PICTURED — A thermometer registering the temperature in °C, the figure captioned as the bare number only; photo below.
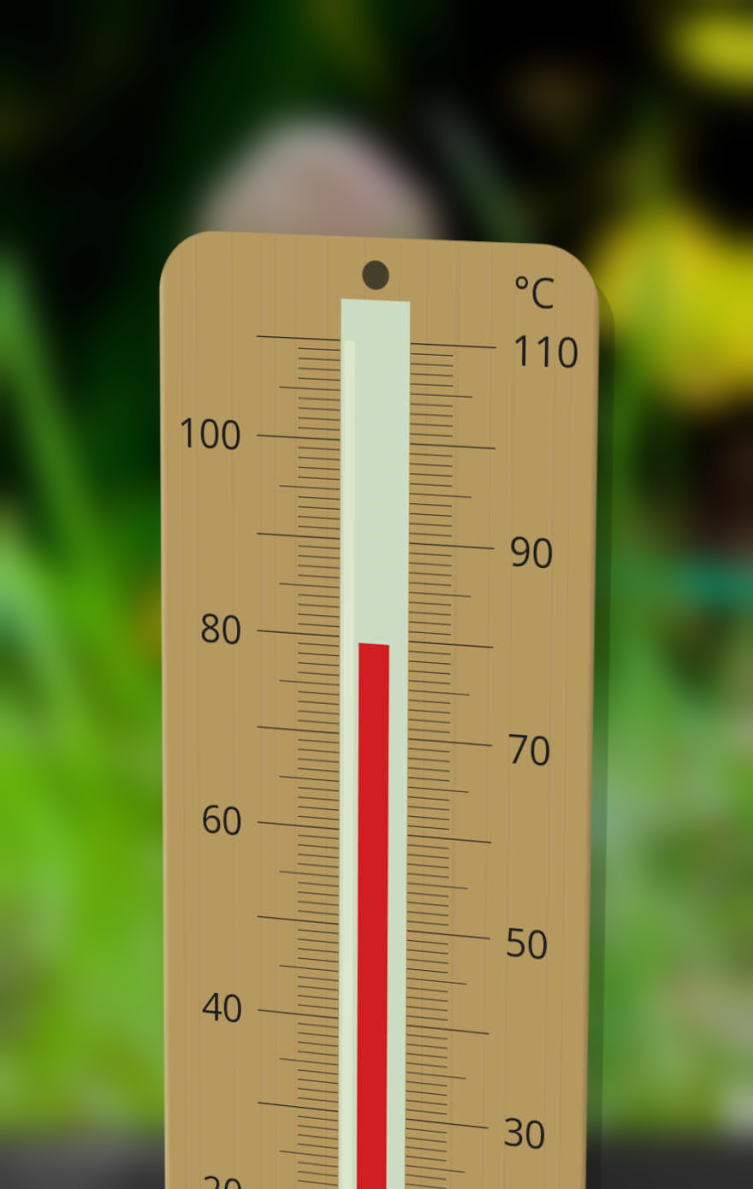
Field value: 79.5
